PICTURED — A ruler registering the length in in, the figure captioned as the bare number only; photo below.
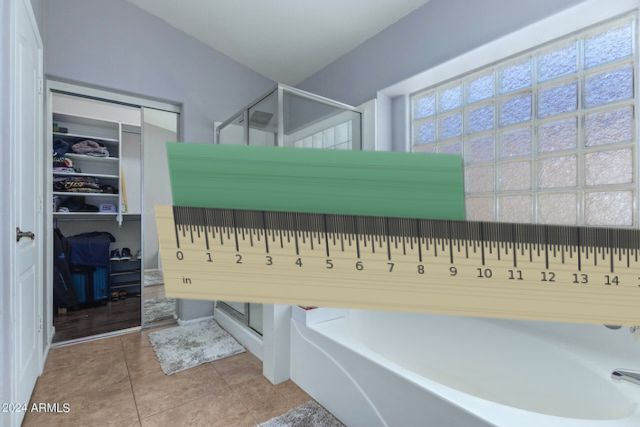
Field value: 9.5
